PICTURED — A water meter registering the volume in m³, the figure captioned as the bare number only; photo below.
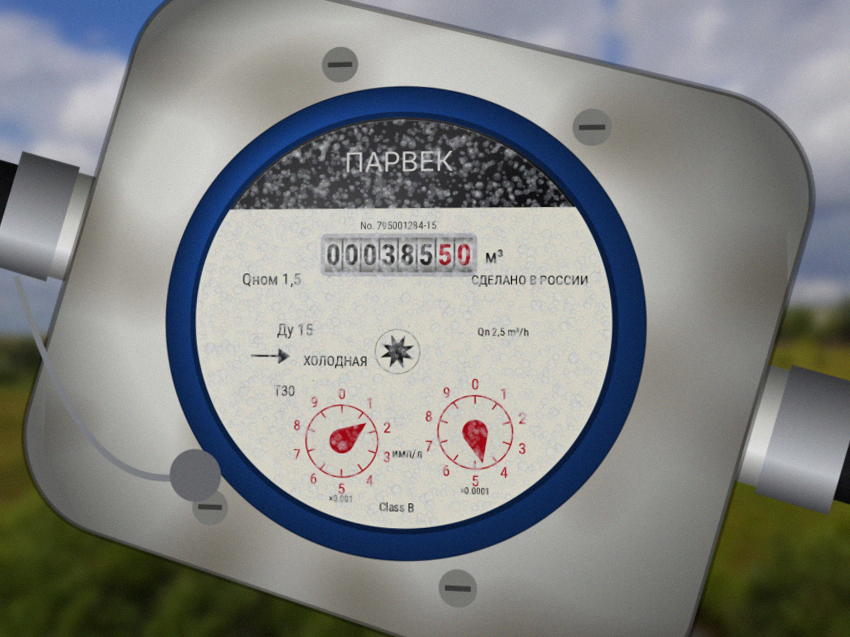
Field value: 385.5014
